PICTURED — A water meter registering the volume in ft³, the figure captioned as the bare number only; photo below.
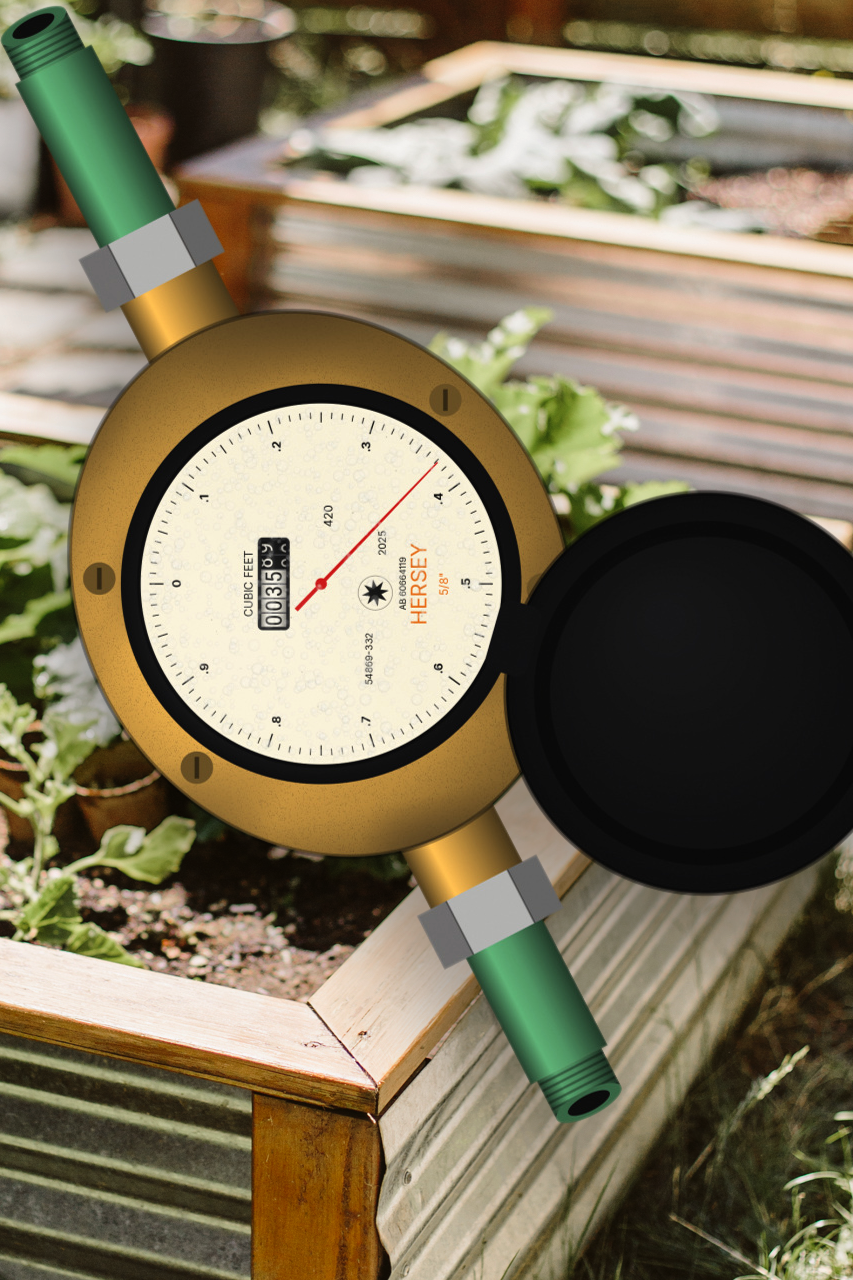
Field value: 3589.37
